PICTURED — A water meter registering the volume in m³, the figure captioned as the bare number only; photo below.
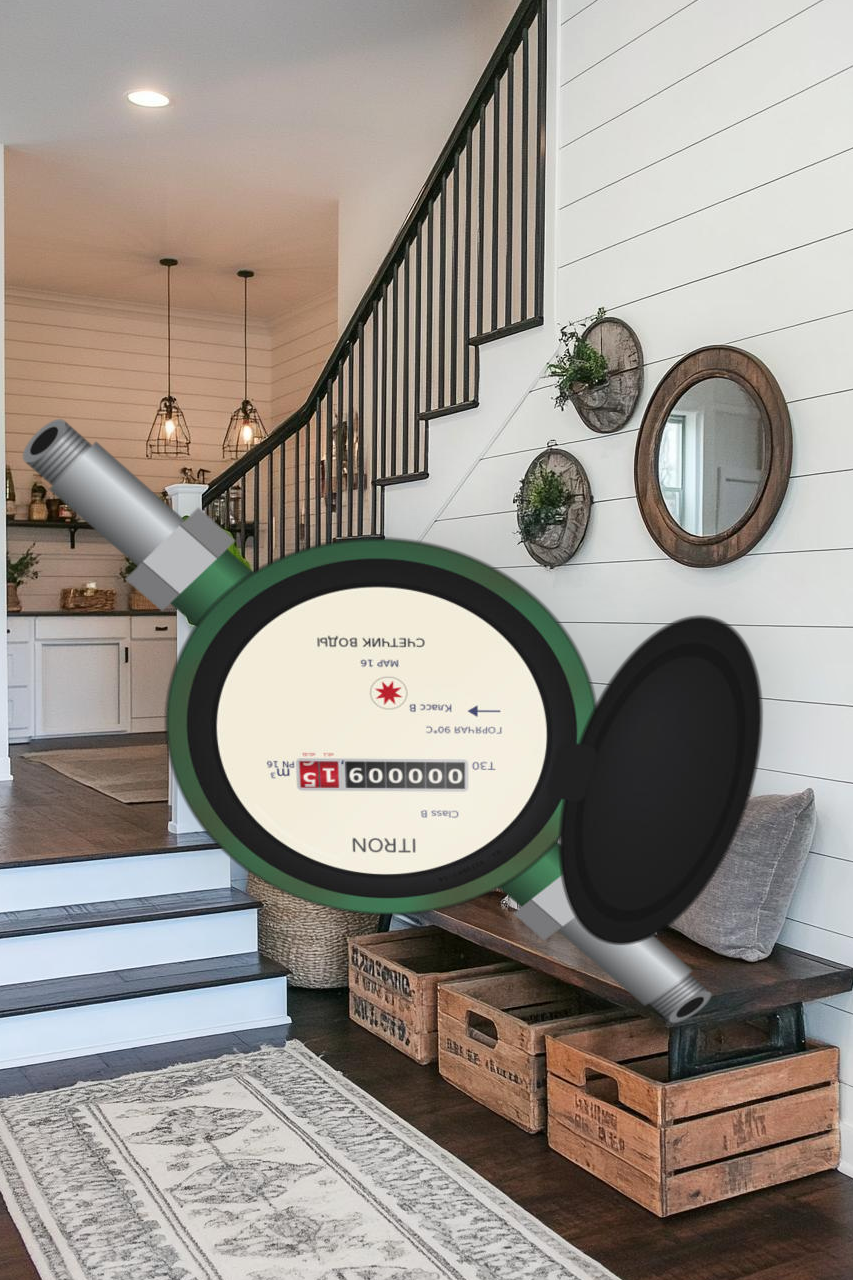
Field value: 9.15
